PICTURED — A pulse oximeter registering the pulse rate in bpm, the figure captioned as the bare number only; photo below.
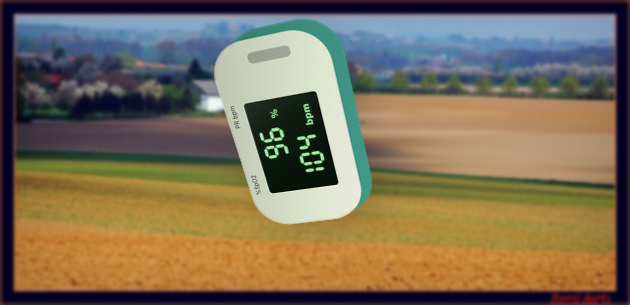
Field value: 104
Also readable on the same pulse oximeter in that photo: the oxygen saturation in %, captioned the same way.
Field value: 96
